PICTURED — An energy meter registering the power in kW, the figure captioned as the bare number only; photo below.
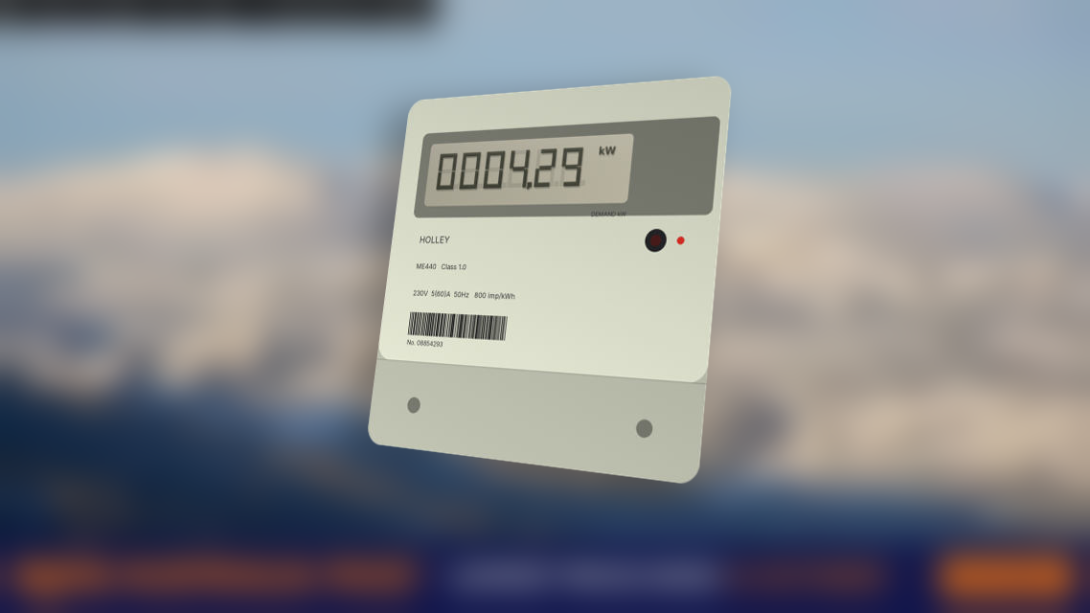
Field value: 4.29
